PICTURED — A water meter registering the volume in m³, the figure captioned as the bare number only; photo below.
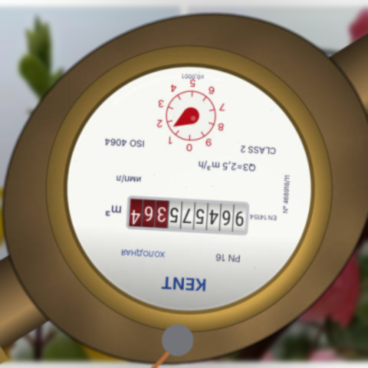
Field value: 964575.3641
